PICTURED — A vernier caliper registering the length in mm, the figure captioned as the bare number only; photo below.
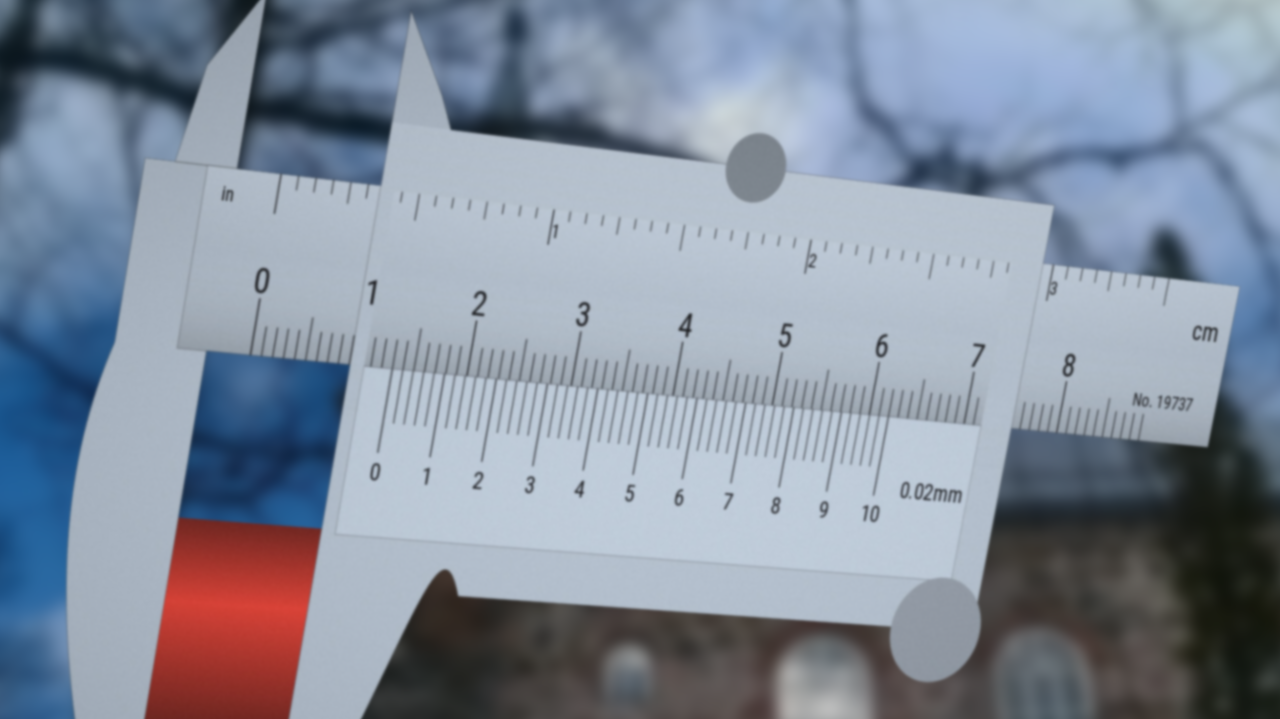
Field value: 13.0
